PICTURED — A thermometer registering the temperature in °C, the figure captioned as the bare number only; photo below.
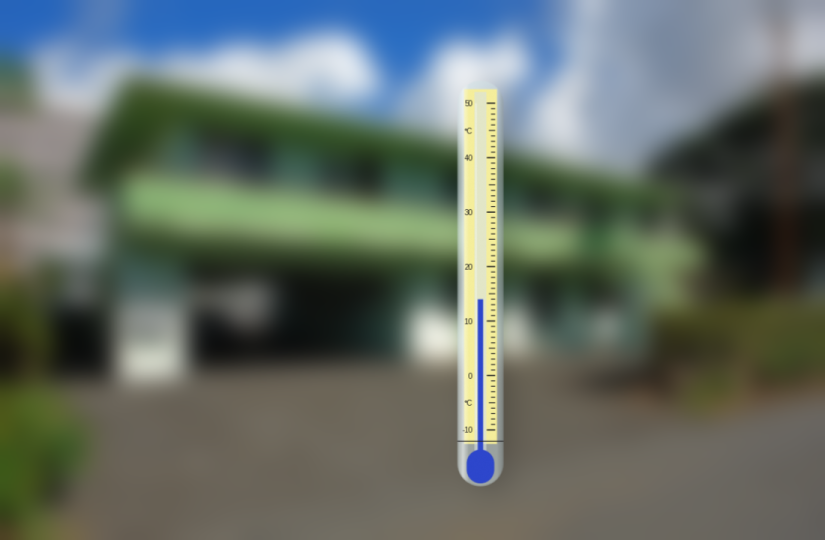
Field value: 14
